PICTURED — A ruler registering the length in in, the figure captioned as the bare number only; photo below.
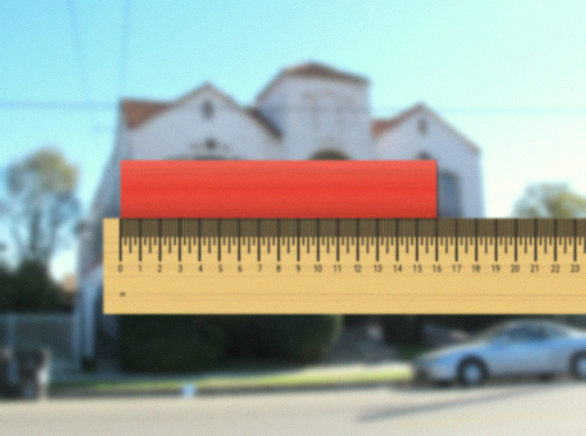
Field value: 16
